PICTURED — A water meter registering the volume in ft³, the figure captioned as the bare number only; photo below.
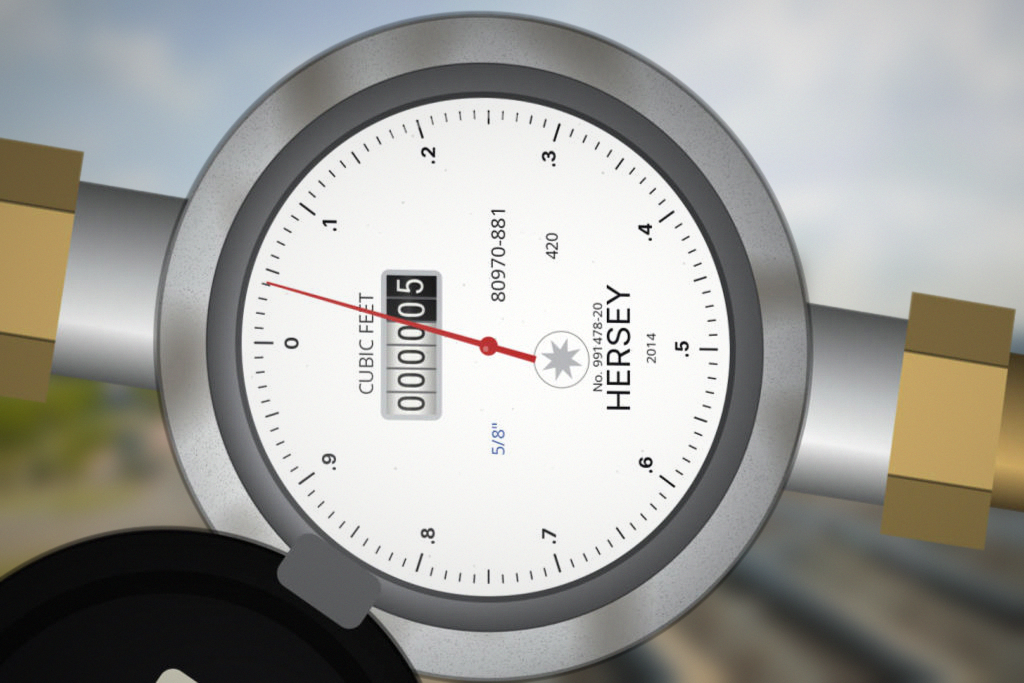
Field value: 5.04
